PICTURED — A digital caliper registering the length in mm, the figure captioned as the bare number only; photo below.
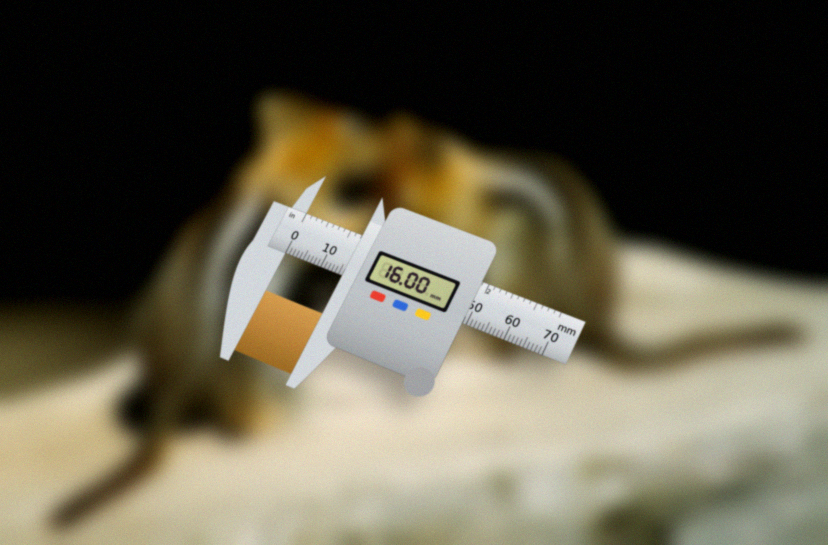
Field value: 16.00
